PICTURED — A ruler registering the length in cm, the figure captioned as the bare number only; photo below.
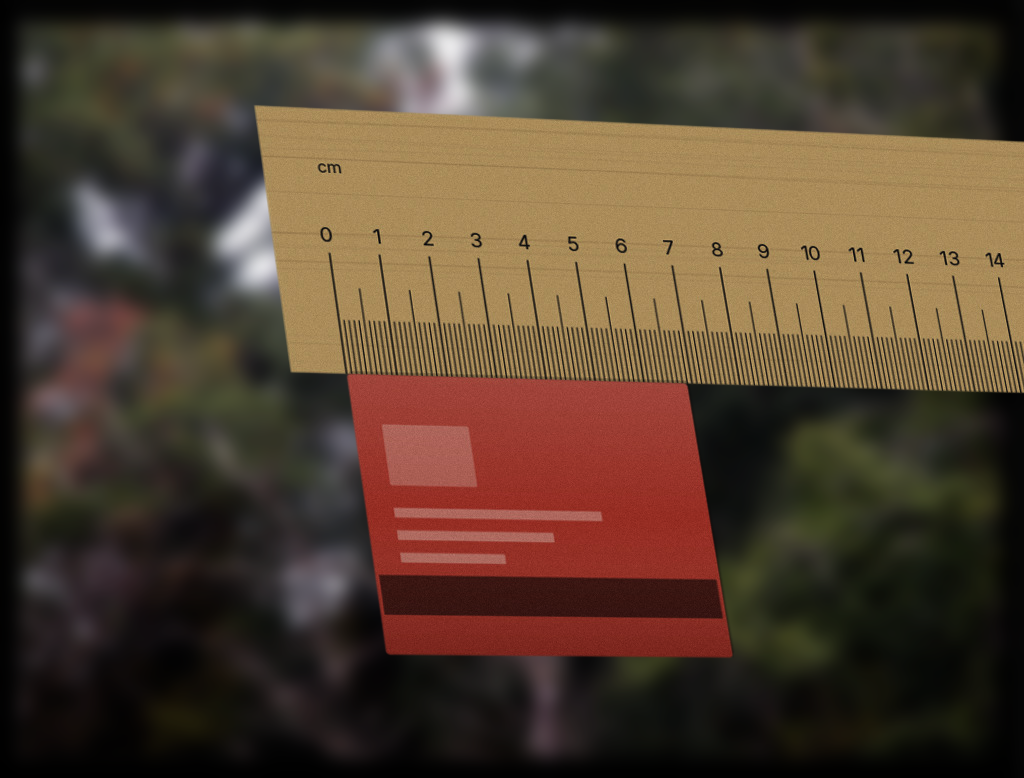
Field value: 6.9
